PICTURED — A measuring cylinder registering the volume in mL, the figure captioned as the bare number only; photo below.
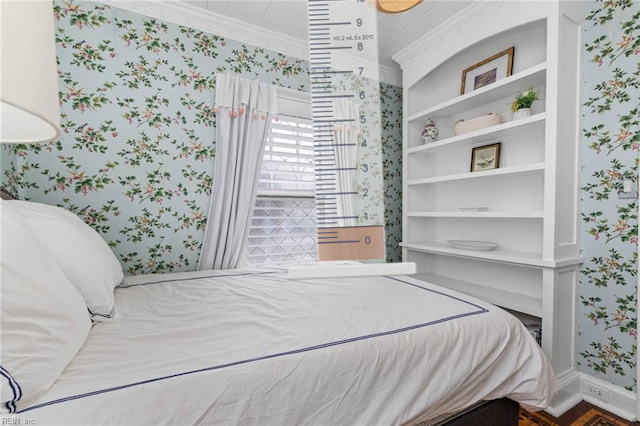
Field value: 0.6
